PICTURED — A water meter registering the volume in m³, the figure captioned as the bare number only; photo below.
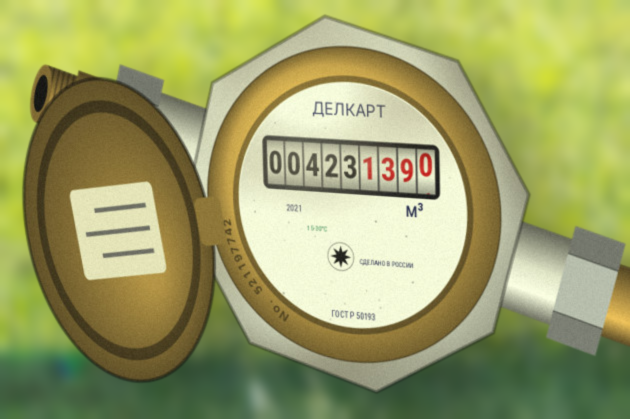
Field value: 423.1390
